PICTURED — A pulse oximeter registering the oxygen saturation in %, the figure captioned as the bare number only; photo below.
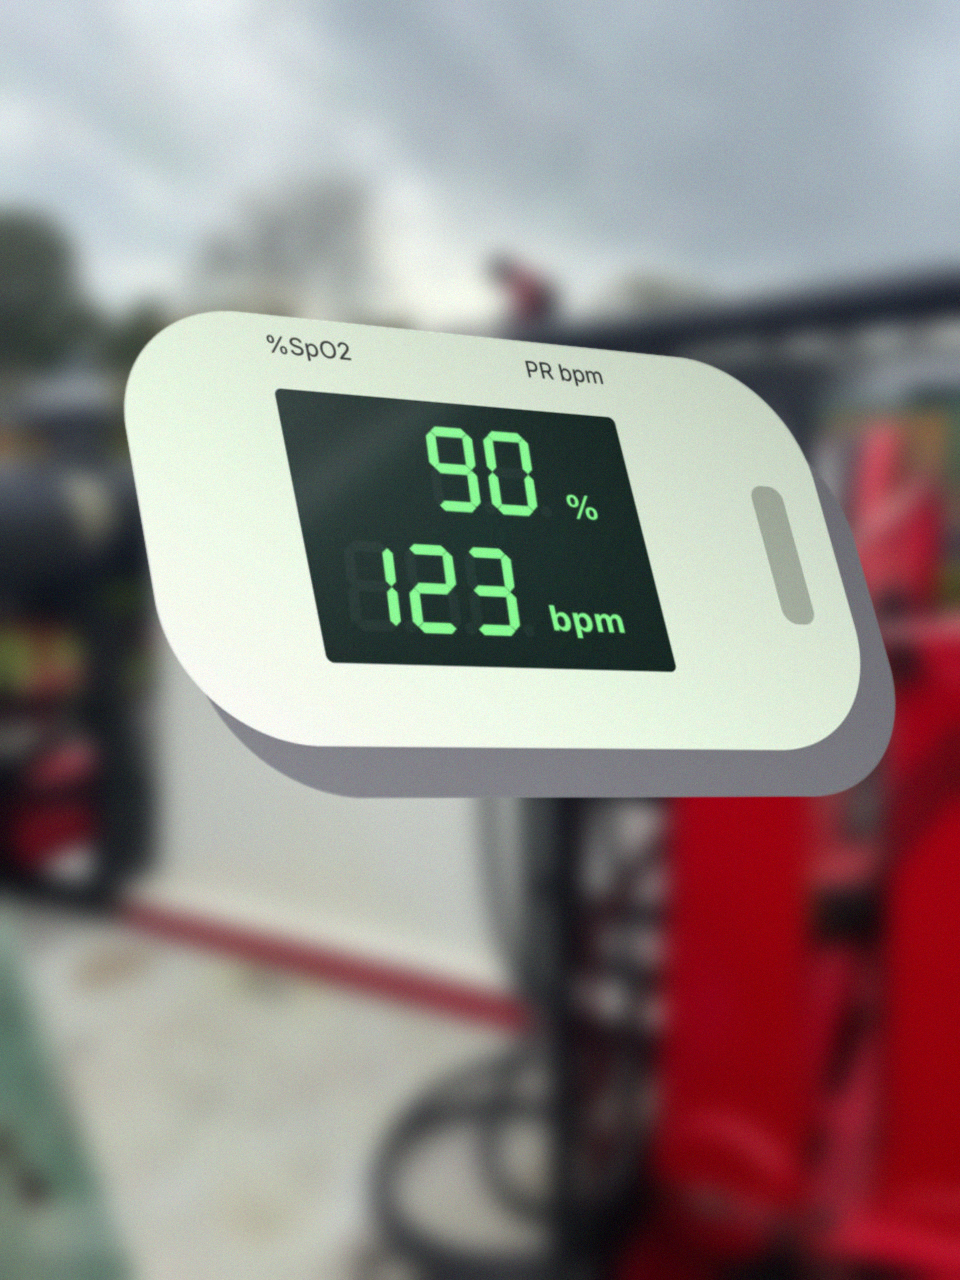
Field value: 90
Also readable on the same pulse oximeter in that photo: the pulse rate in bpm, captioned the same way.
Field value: 123
